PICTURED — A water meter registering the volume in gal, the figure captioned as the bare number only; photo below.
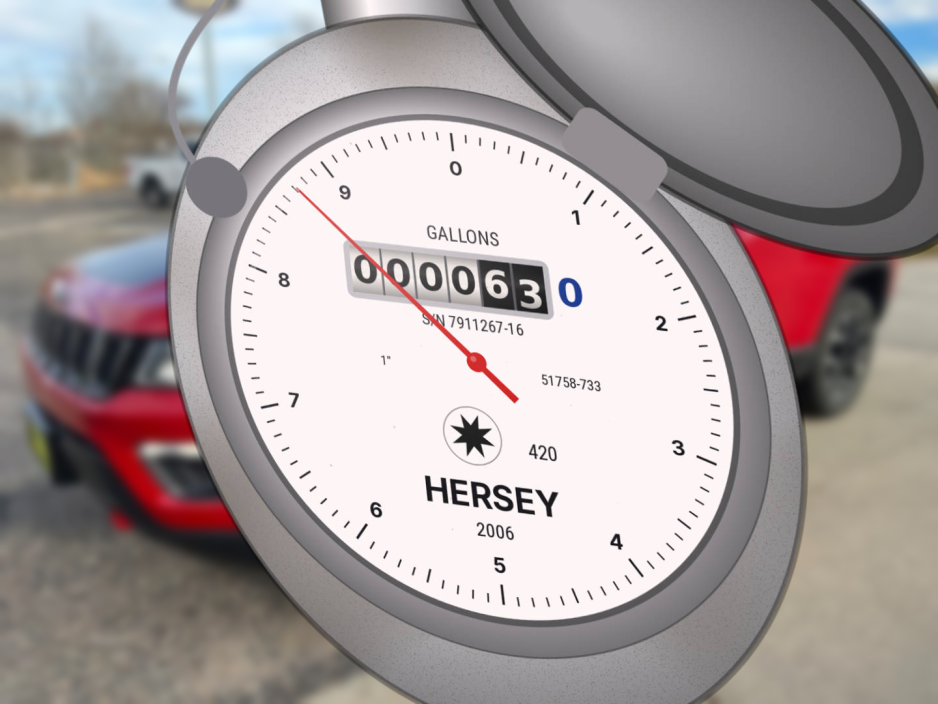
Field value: 628.7
